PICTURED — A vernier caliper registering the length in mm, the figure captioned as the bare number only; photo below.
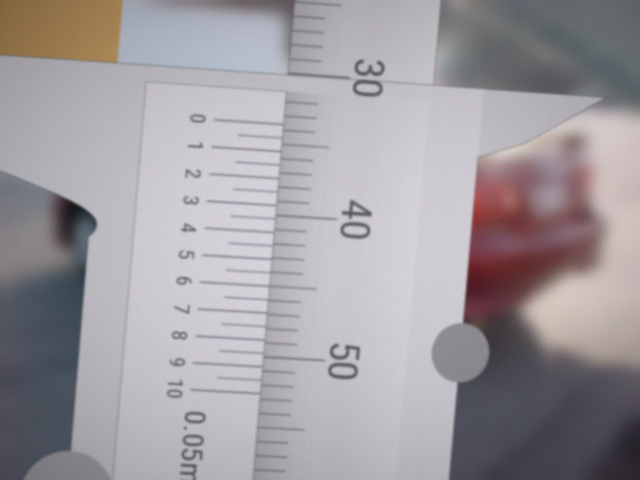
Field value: 33.6
